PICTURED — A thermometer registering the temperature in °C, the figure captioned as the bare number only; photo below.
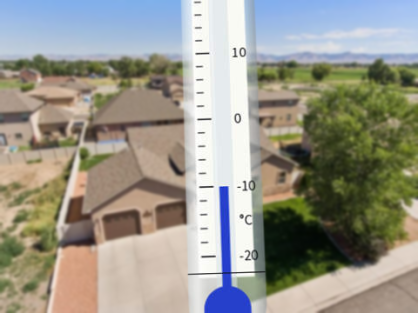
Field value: -10
